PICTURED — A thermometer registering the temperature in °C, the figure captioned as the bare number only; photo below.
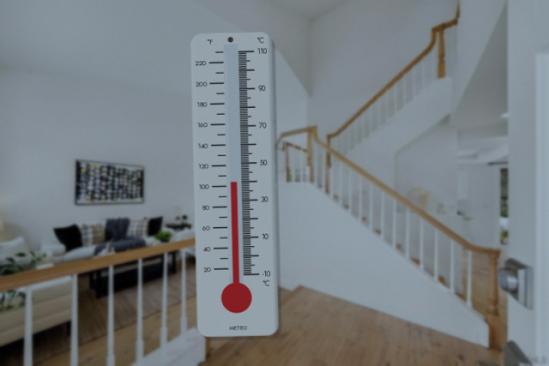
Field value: 40
